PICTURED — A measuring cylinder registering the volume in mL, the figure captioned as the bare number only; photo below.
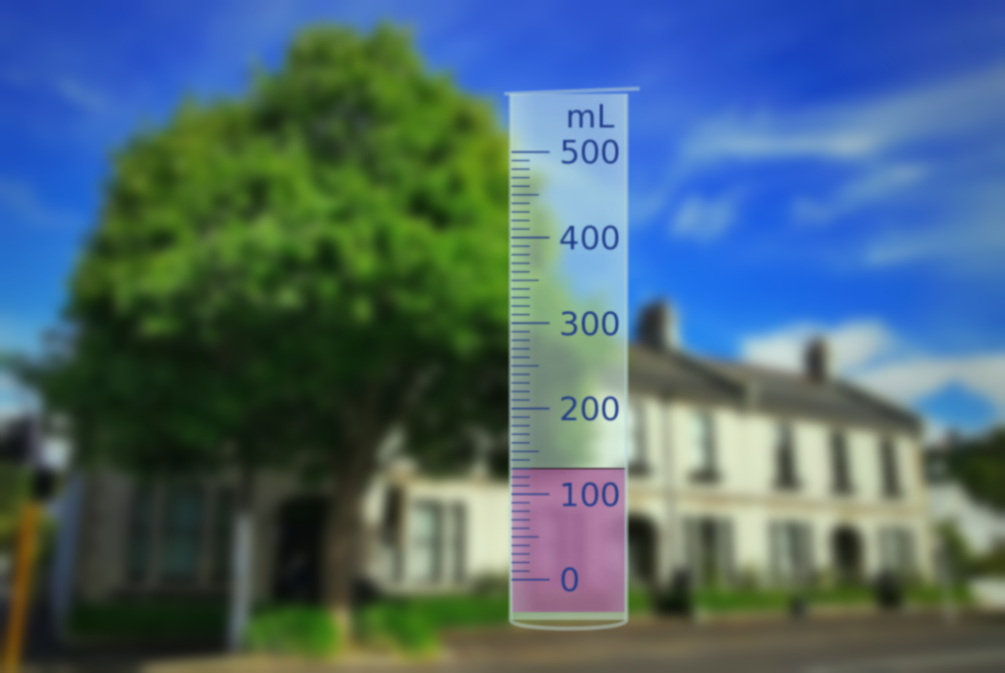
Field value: 130
